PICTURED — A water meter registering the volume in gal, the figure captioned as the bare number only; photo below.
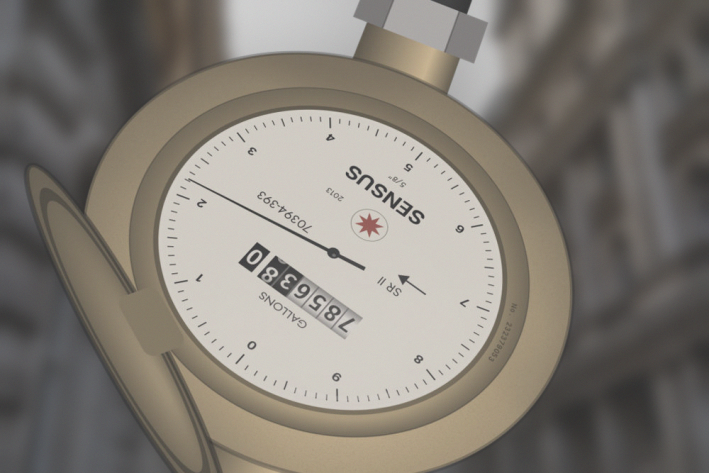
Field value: 7856382.2
